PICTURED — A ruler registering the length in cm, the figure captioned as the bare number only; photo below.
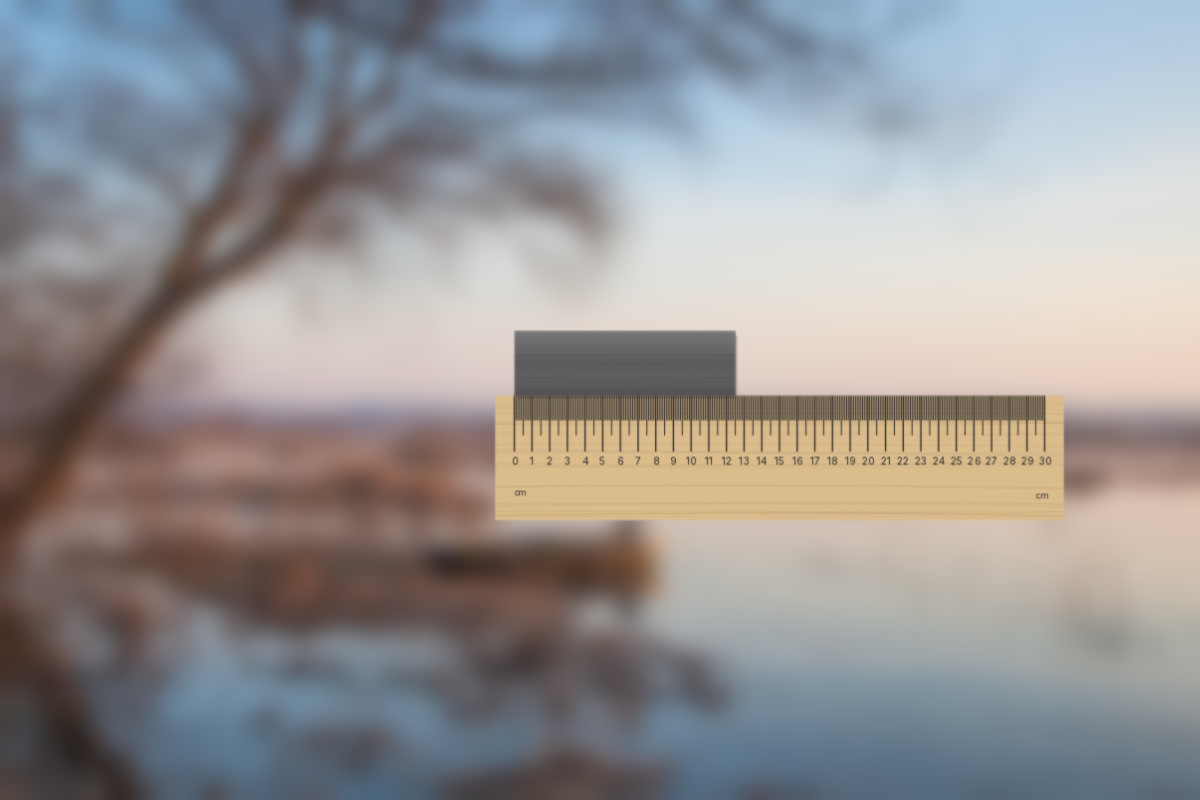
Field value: 12.5
